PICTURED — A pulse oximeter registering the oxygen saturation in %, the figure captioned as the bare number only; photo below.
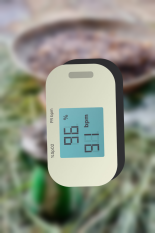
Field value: 96
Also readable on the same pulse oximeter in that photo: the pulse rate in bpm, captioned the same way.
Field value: 91
